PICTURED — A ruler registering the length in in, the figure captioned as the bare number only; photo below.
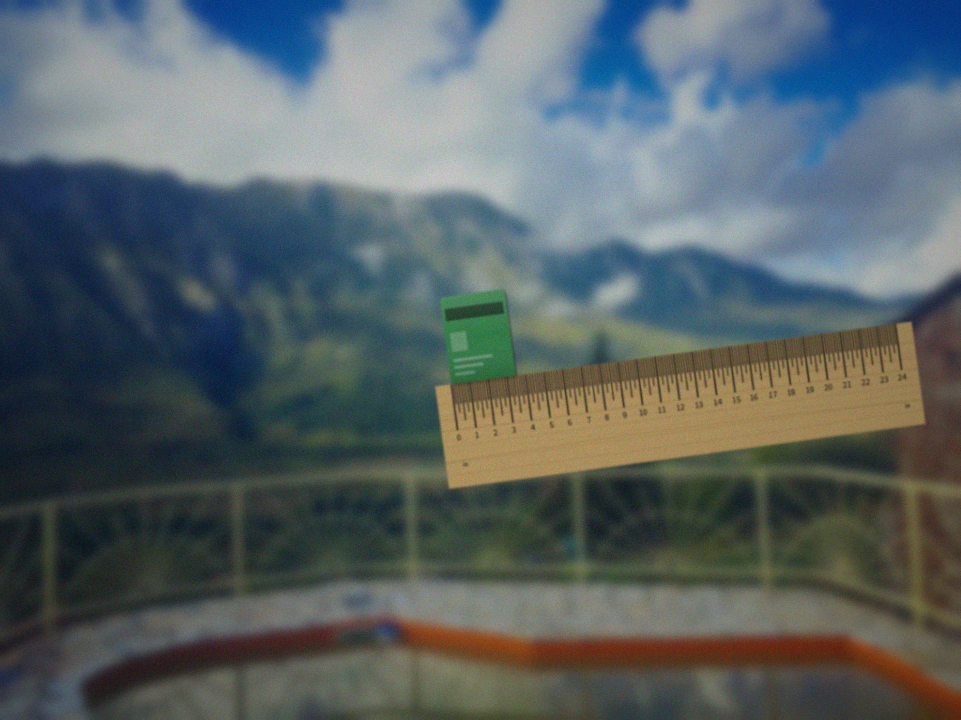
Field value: 3.5
